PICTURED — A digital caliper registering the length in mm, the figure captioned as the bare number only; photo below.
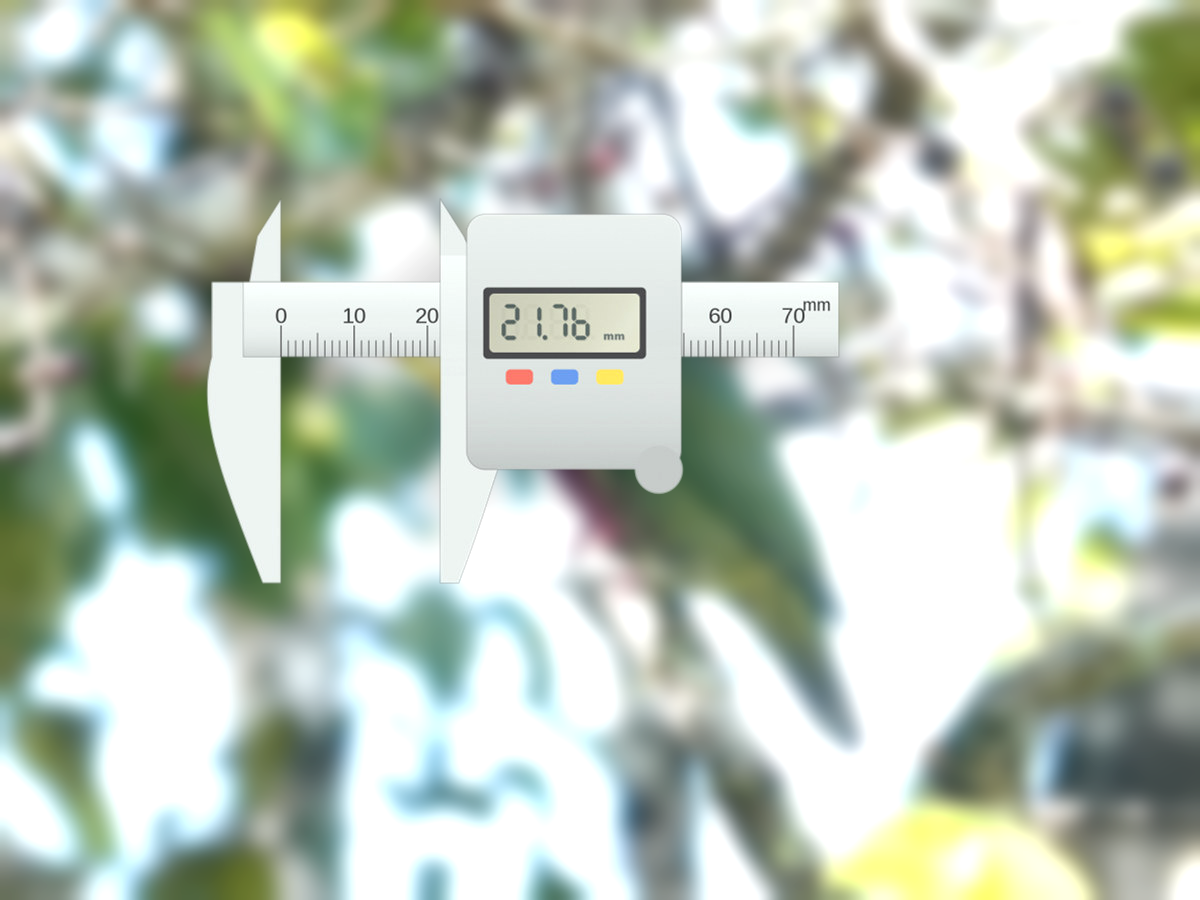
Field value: 21.76
